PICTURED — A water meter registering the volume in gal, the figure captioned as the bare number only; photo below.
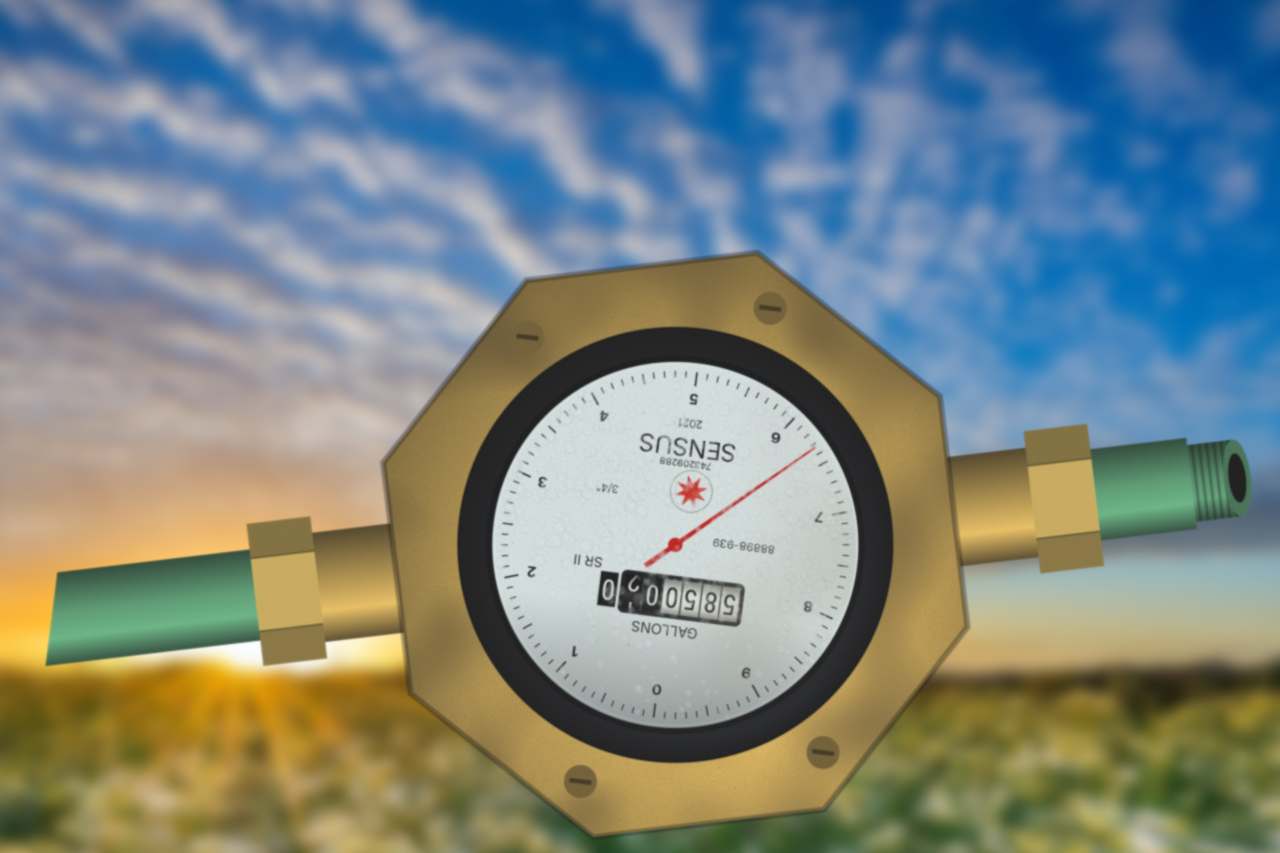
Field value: 5850016.3
